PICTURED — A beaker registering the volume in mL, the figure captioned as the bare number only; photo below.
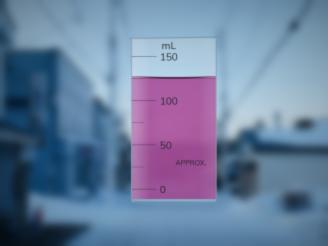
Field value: 125
